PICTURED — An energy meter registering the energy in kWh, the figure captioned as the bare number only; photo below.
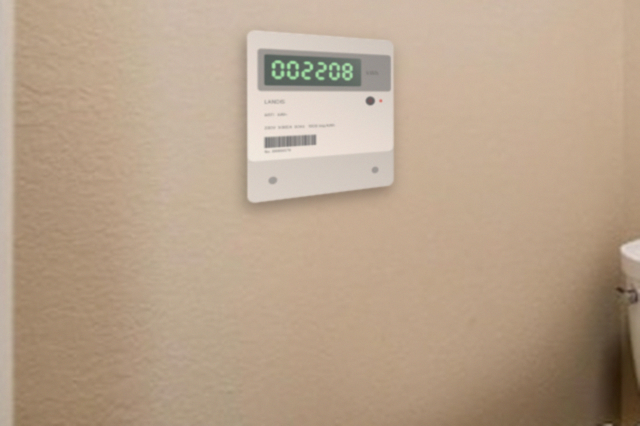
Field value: 2208
